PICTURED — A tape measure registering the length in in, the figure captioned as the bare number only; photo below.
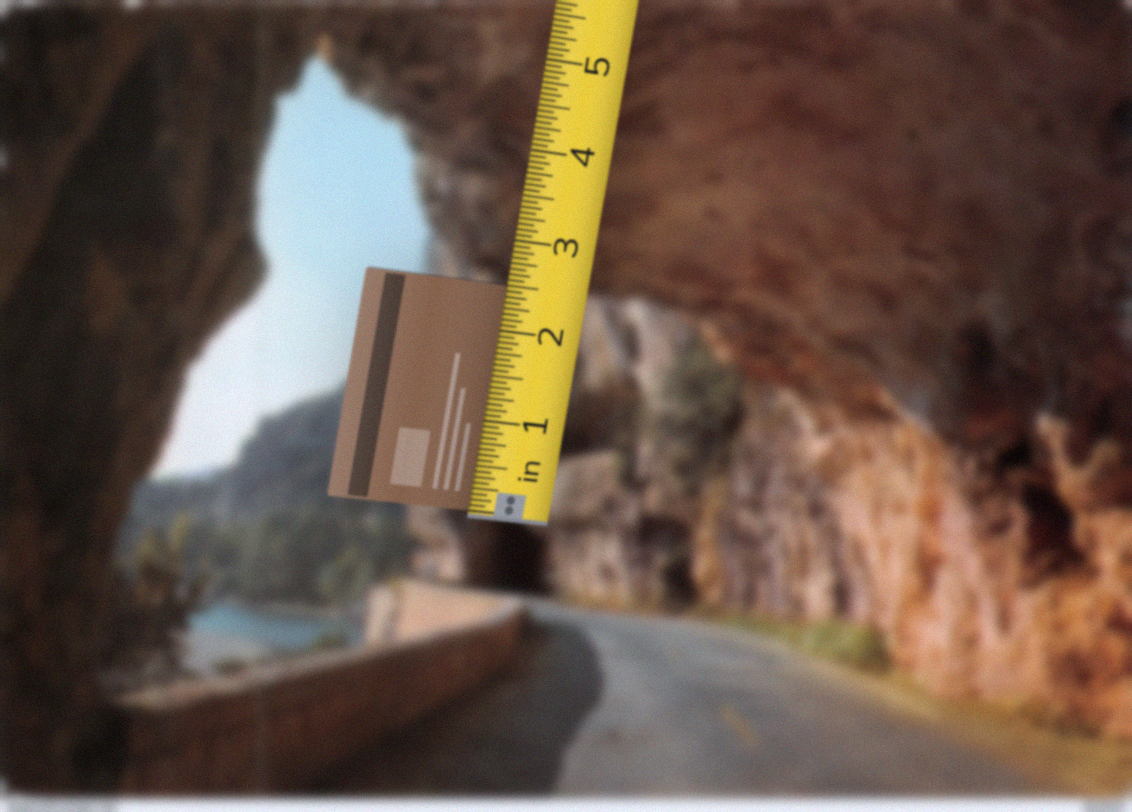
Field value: 2.5
